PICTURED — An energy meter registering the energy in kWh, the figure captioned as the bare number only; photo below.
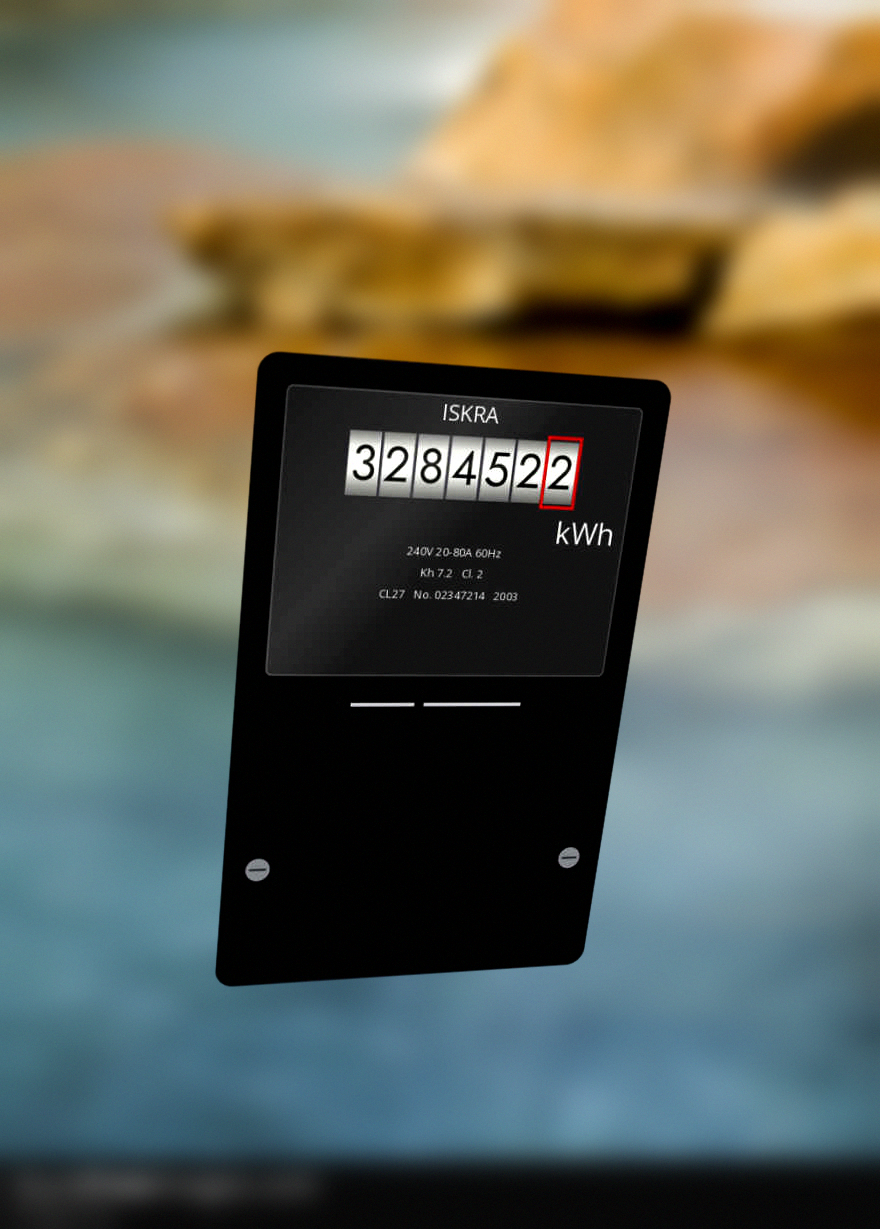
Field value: 328452.2
